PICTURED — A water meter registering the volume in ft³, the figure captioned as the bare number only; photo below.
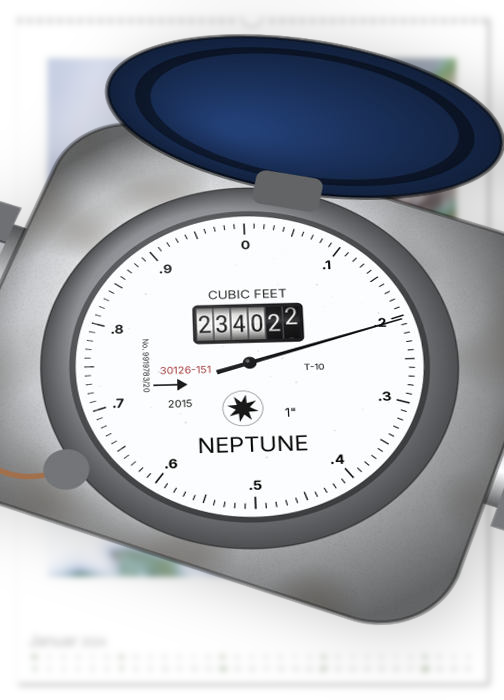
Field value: 234022.20
